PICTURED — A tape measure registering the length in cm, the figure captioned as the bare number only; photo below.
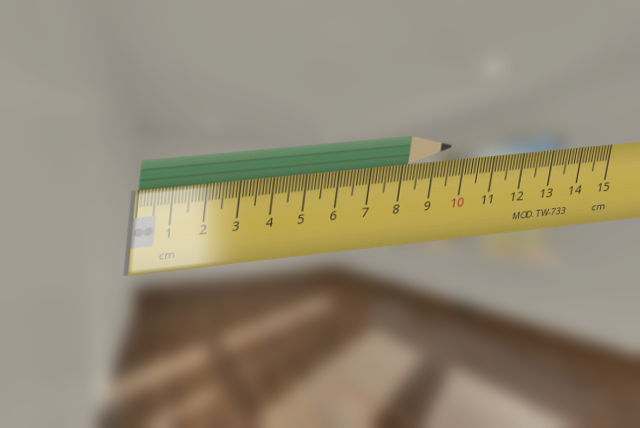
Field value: 9.5
